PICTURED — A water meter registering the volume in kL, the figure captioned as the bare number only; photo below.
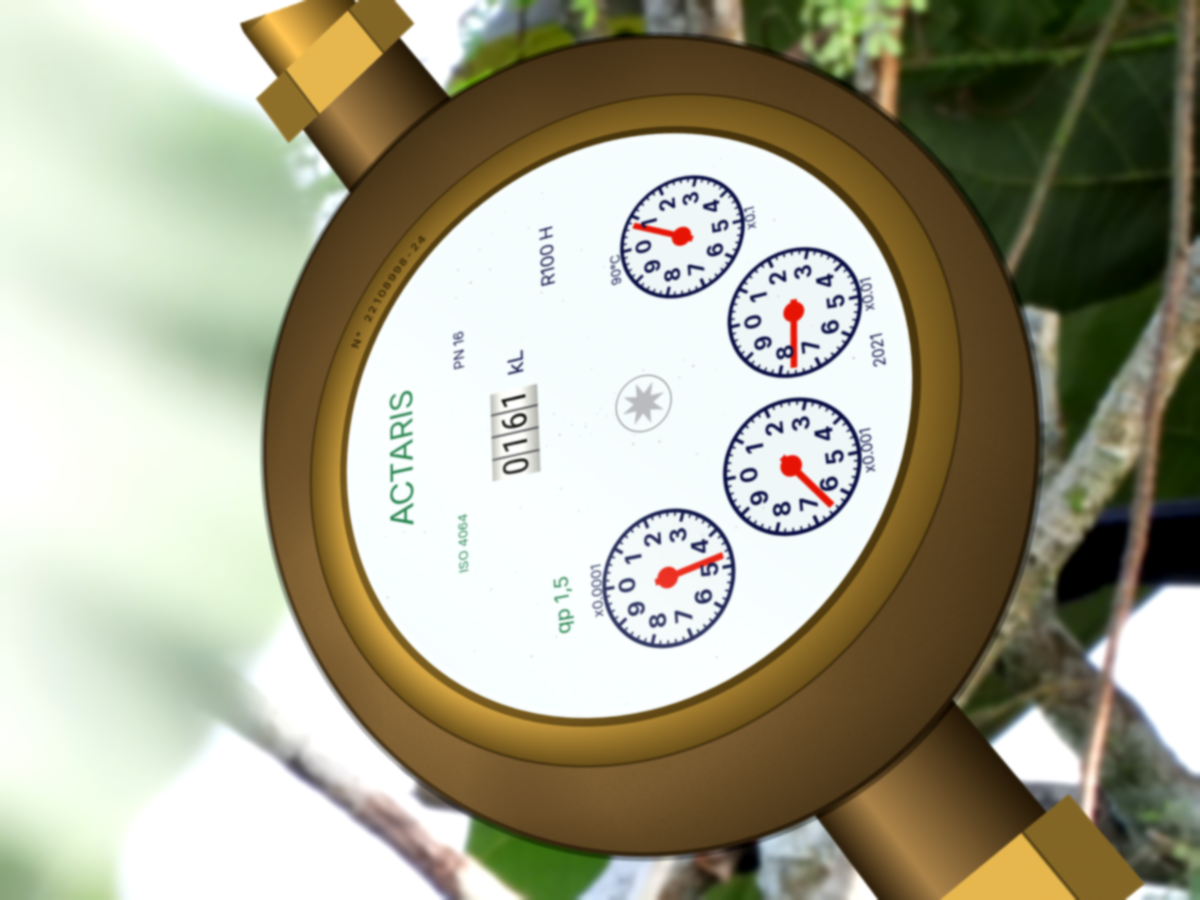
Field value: 161.0764
